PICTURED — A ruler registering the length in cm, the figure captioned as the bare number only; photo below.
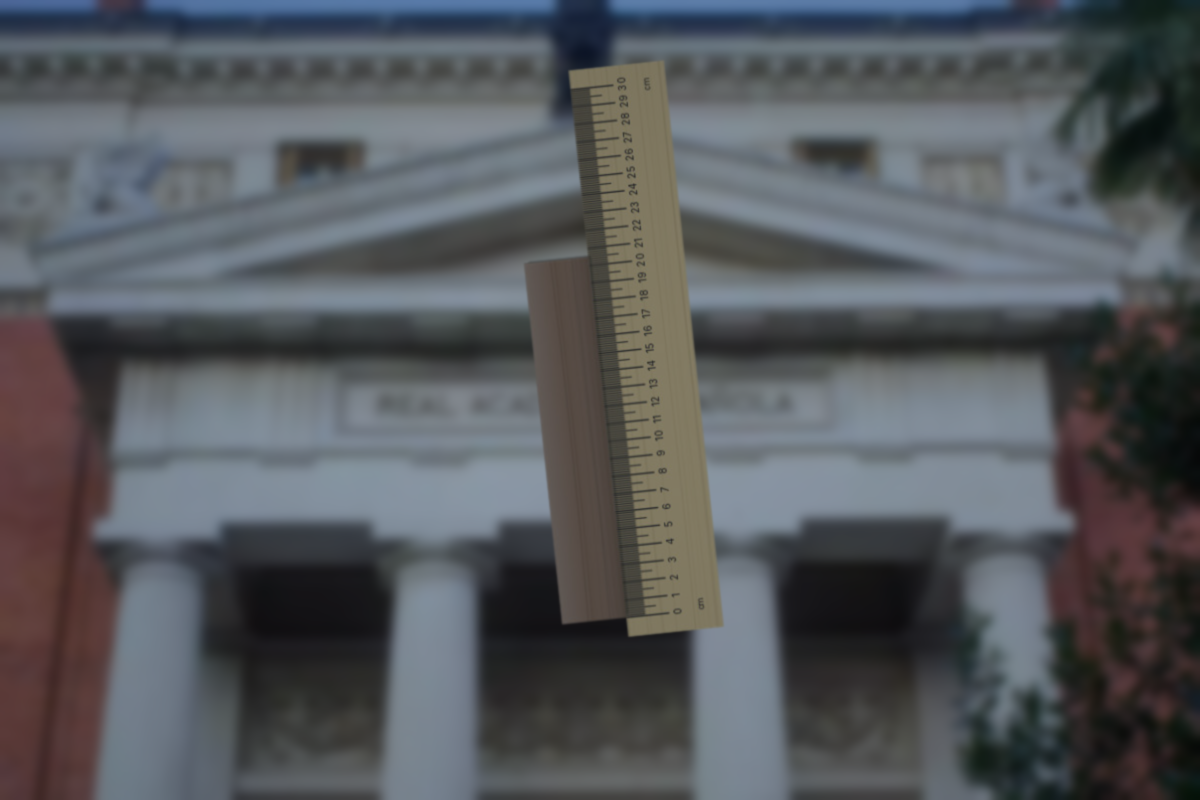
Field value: 20.5
